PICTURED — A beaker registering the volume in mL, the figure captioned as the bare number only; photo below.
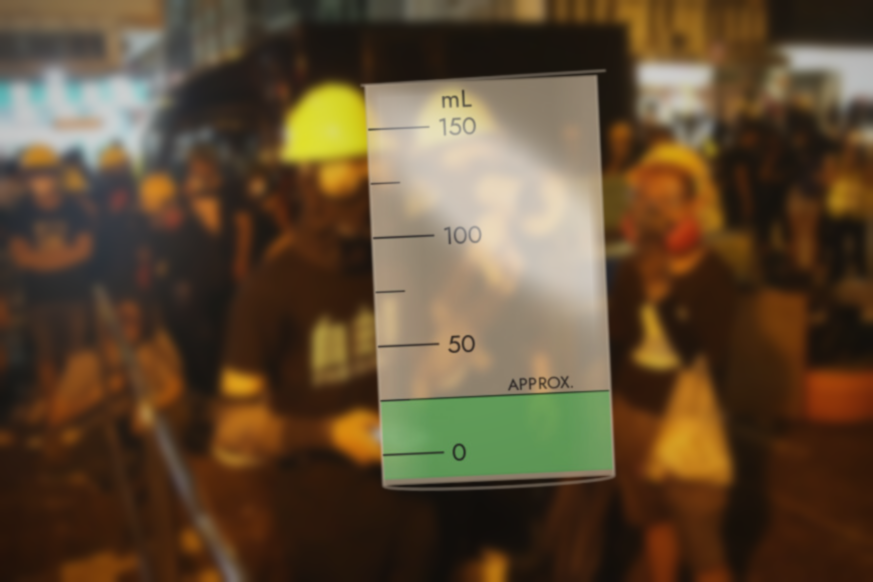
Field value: 25
